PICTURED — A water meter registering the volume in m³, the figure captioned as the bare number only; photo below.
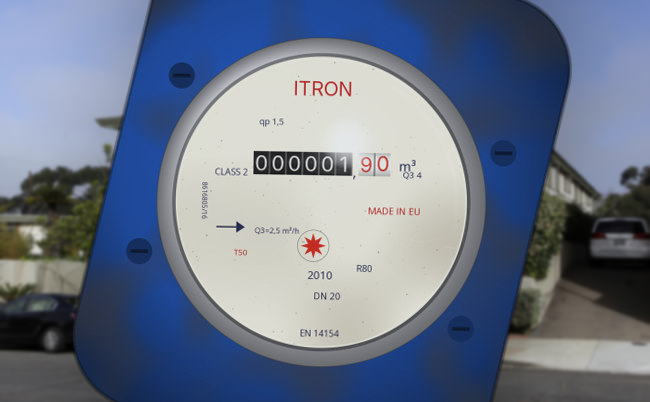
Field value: 1.90
